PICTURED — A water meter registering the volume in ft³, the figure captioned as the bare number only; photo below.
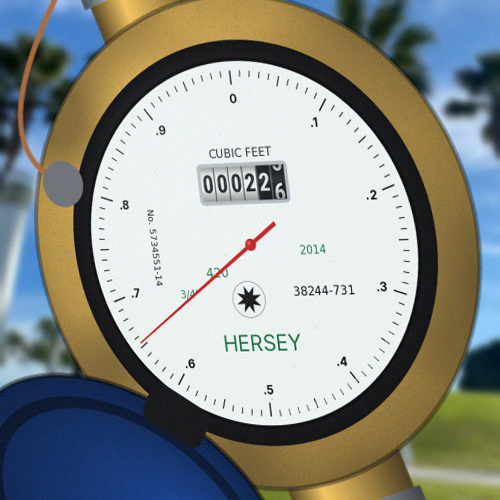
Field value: 225.65
